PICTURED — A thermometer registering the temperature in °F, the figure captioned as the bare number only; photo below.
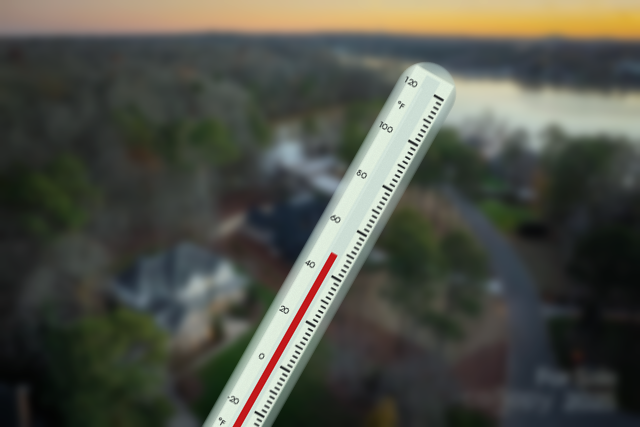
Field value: 48
